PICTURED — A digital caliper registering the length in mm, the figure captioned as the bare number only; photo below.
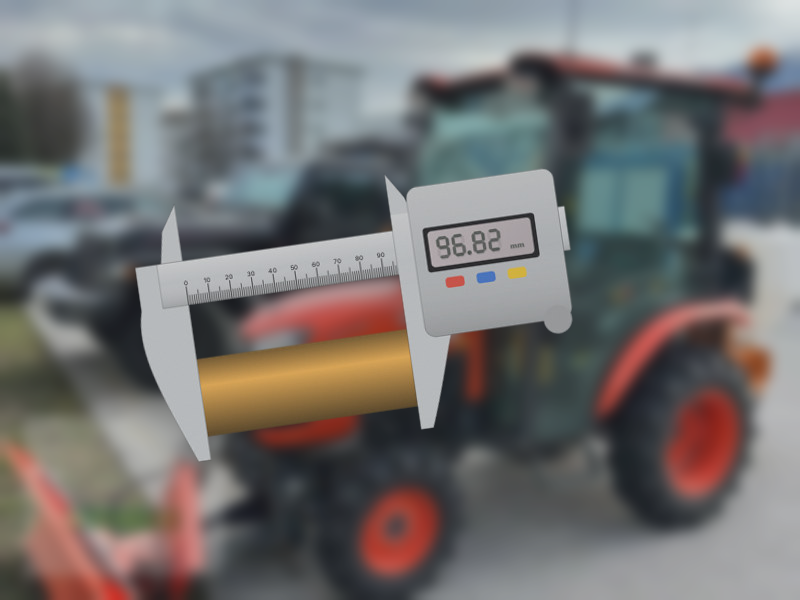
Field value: 96.82
